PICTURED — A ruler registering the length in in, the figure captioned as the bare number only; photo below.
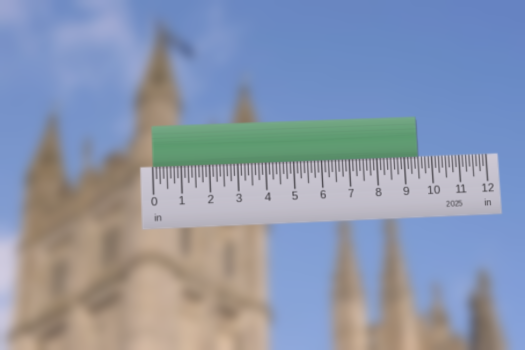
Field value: 9.5
